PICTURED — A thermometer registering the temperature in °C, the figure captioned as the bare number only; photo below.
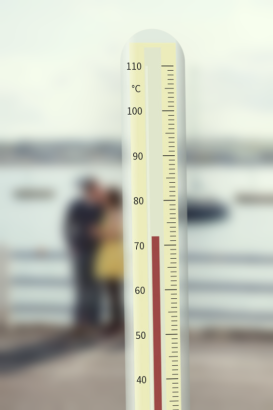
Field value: 72
